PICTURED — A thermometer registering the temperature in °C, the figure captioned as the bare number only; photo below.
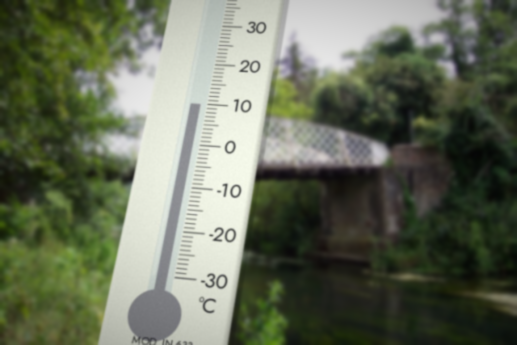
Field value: 10
